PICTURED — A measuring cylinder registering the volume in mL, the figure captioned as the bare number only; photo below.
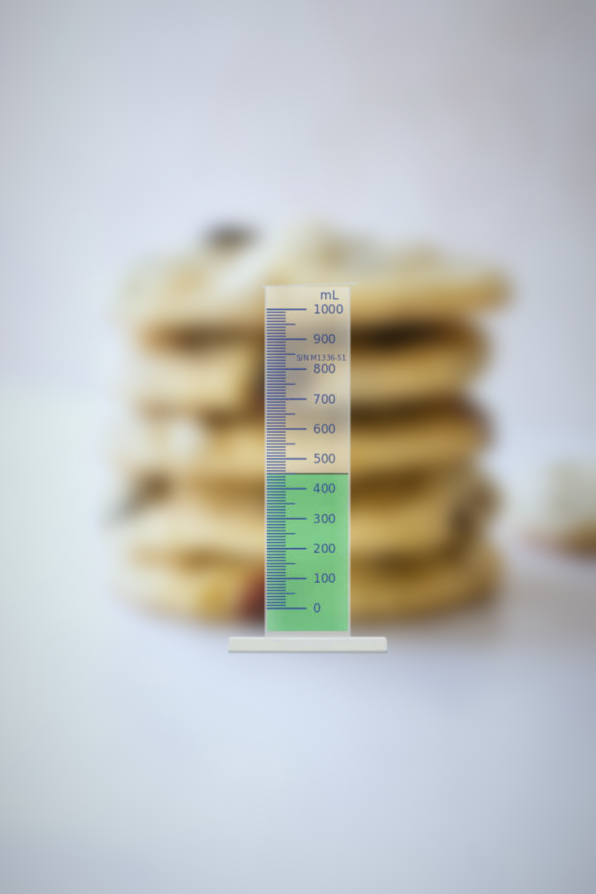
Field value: 450
